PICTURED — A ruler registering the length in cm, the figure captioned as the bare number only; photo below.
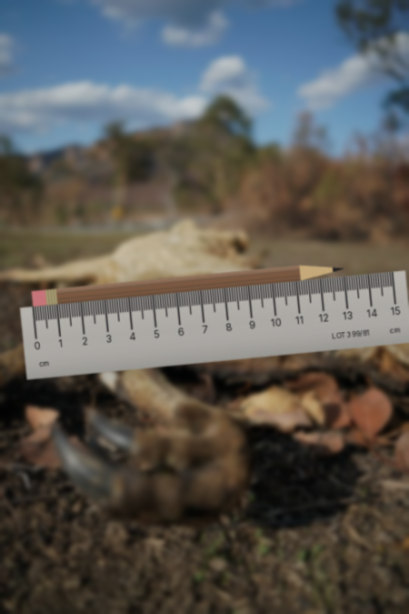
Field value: 13
